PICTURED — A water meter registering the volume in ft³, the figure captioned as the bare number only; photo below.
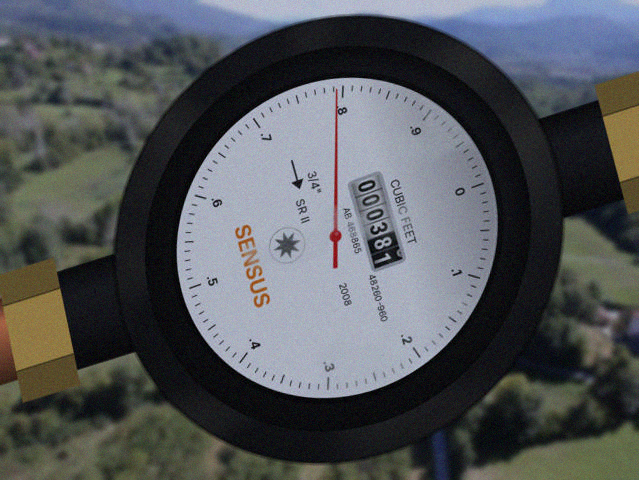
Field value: 380.79
